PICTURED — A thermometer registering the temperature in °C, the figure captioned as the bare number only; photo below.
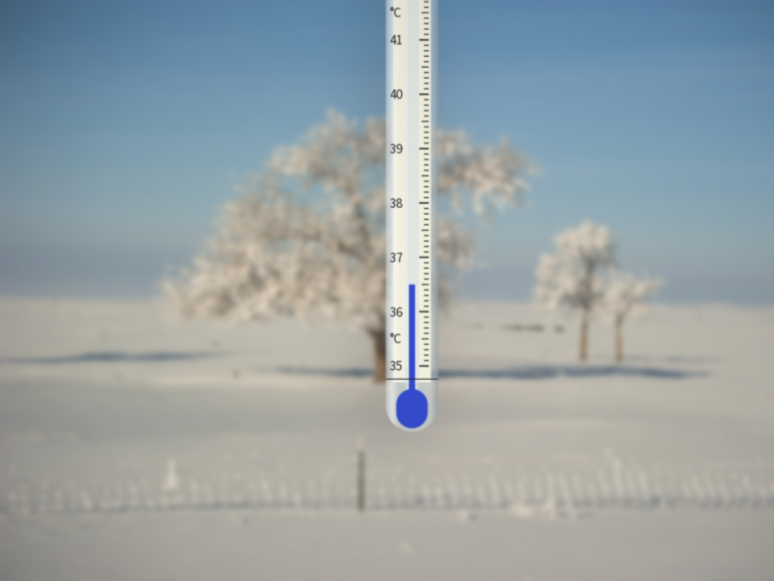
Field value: 36.5
